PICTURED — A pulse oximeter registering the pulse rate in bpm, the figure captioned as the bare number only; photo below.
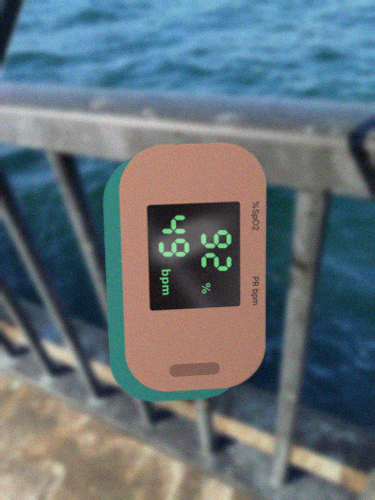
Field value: 49
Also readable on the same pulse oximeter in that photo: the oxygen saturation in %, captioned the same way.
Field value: 92
